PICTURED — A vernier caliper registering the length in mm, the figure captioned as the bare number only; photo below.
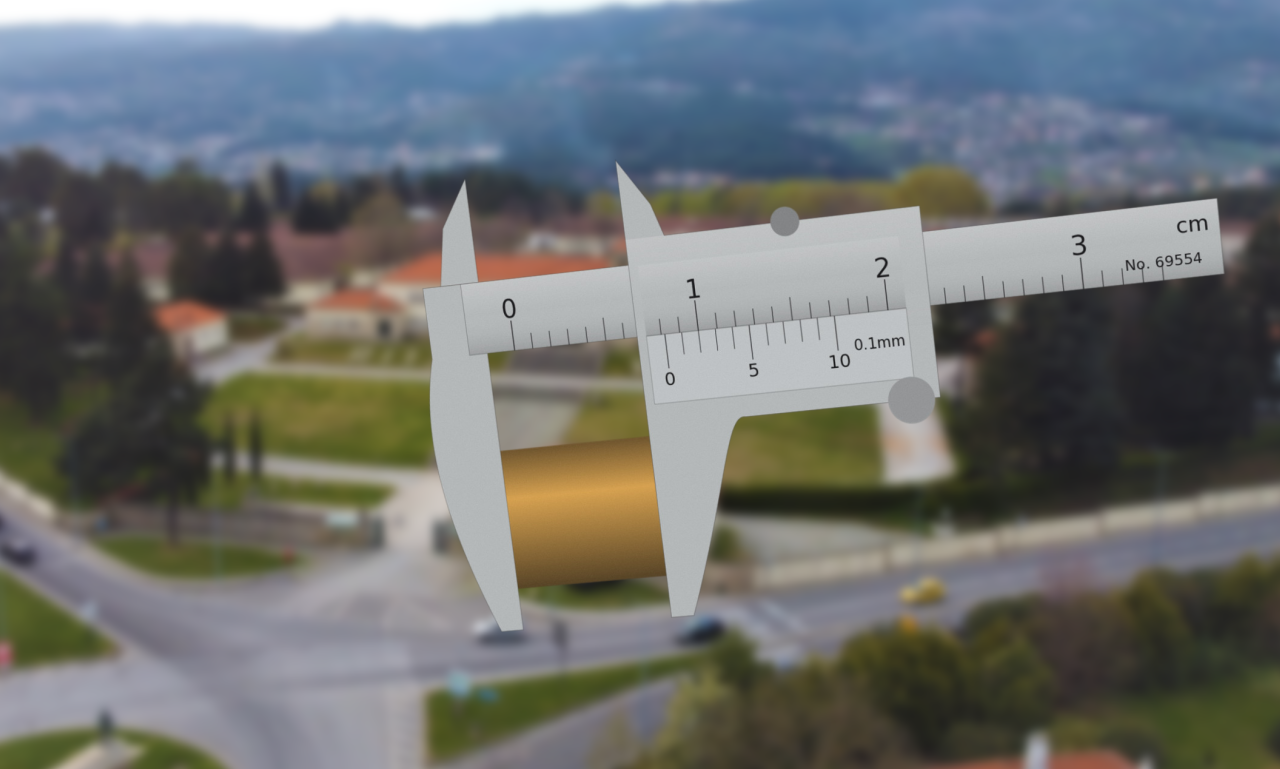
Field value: 8.2
